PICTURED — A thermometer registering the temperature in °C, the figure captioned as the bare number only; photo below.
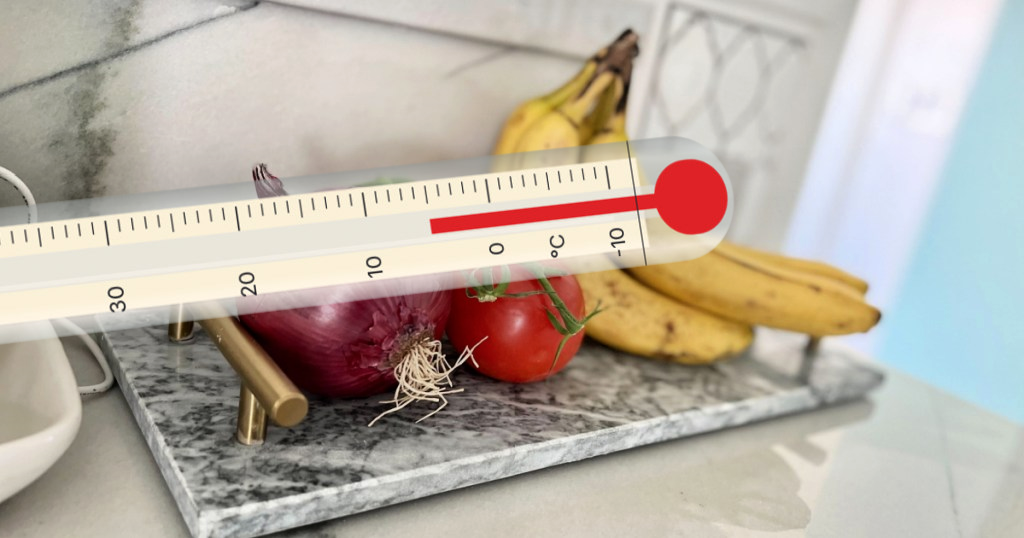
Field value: 5
